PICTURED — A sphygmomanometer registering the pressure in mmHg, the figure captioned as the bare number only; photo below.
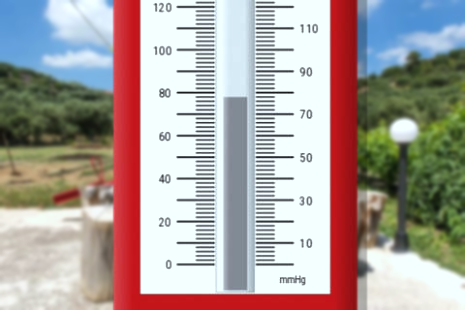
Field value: 78
